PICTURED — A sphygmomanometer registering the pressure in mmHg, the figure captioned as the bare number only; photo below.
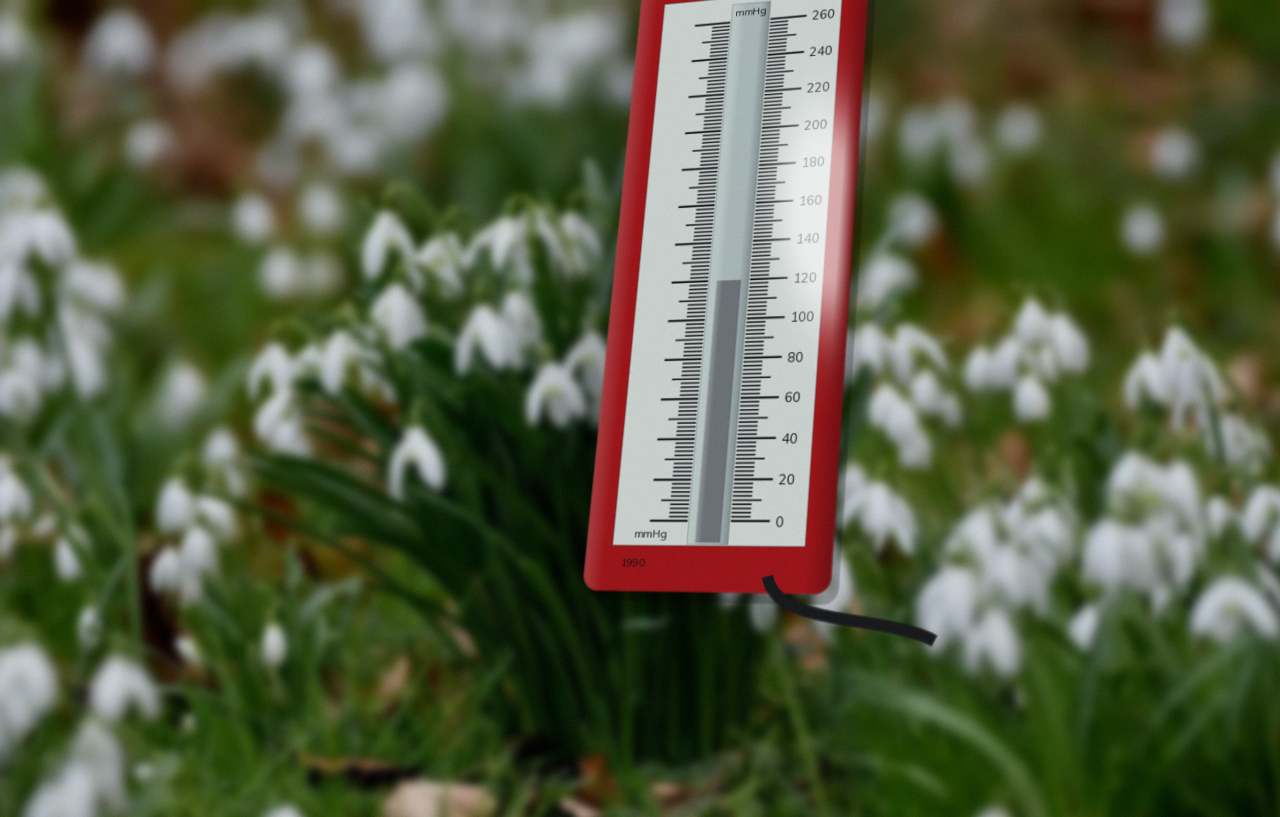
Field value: 120
